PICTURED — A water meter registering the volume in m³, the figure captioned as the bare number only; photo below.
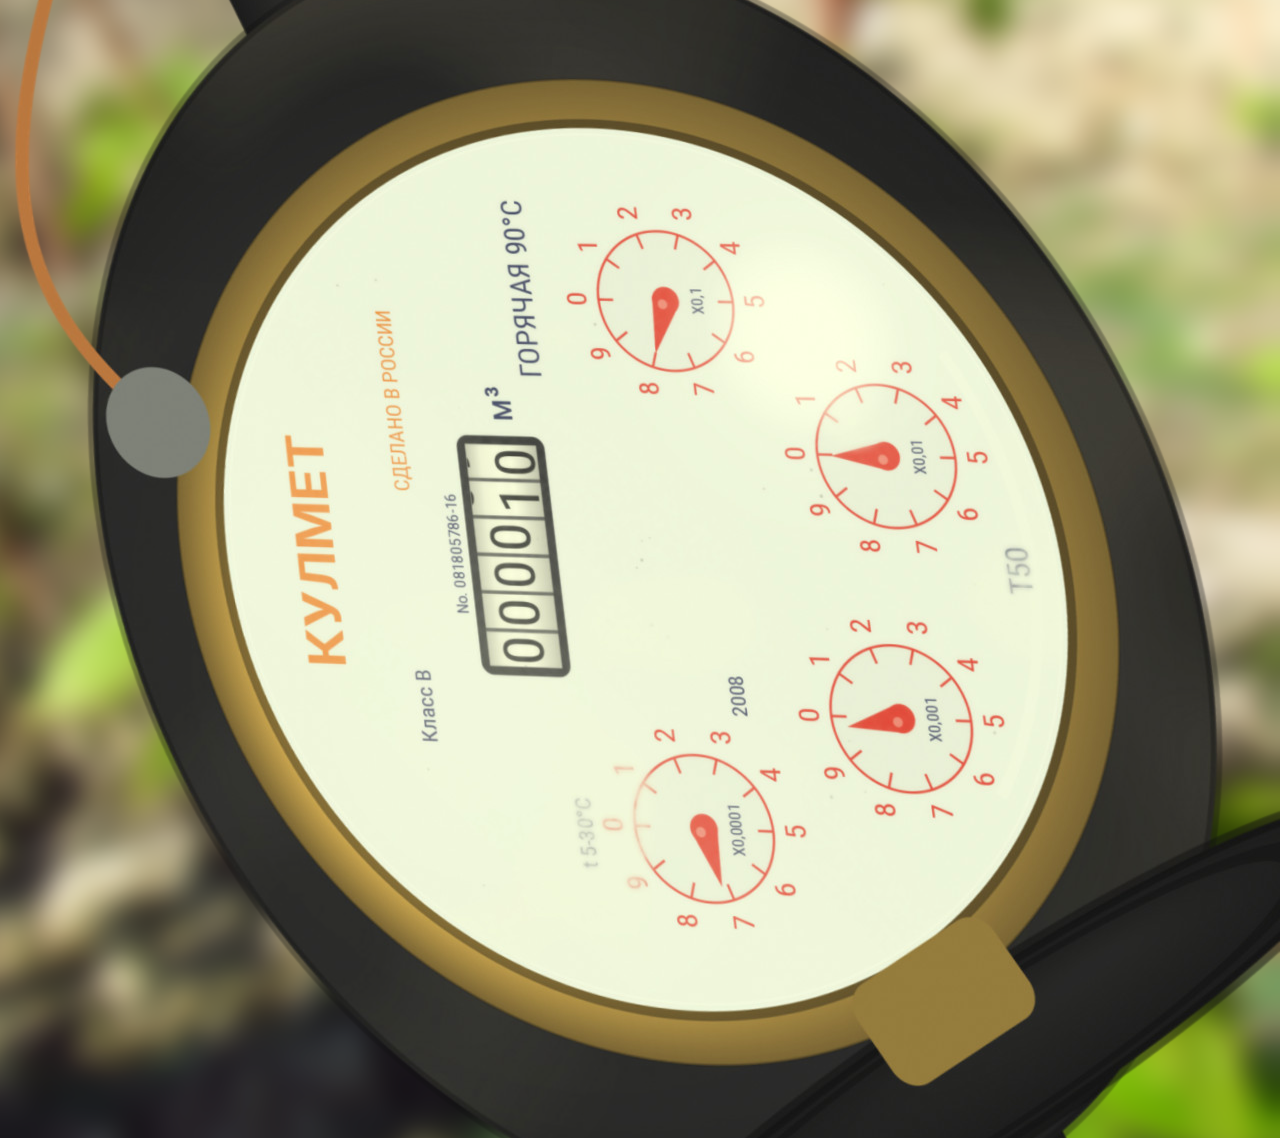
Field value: 9.7997
